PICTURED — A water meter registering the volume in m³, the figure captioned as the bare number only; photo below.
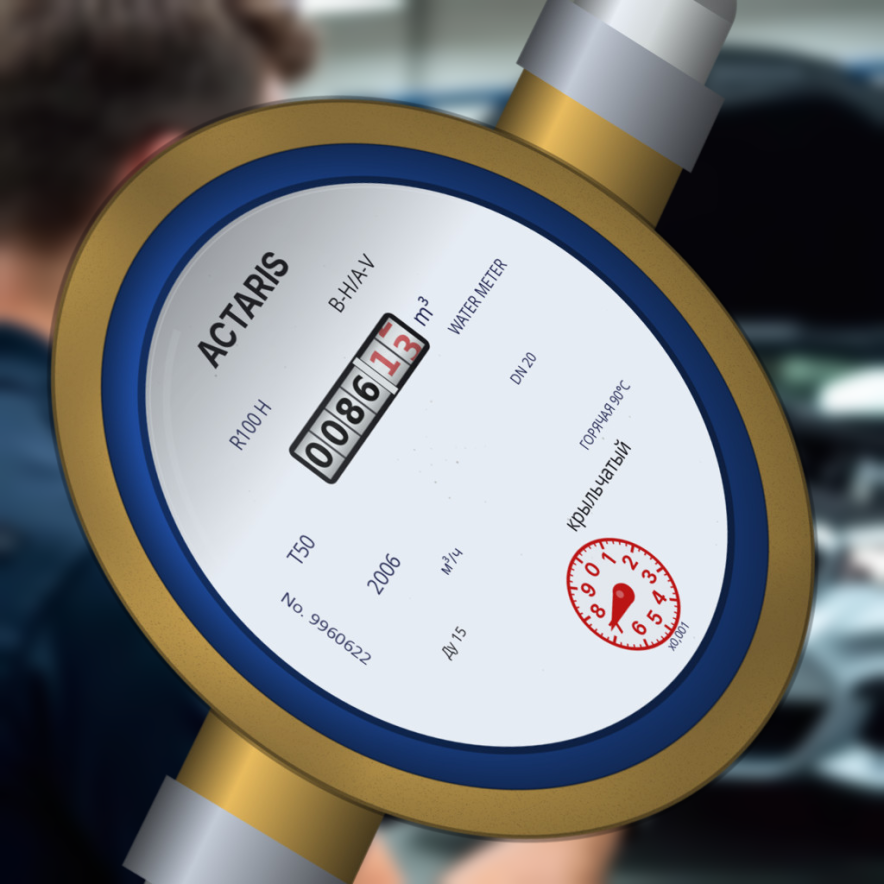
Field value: 86.127
